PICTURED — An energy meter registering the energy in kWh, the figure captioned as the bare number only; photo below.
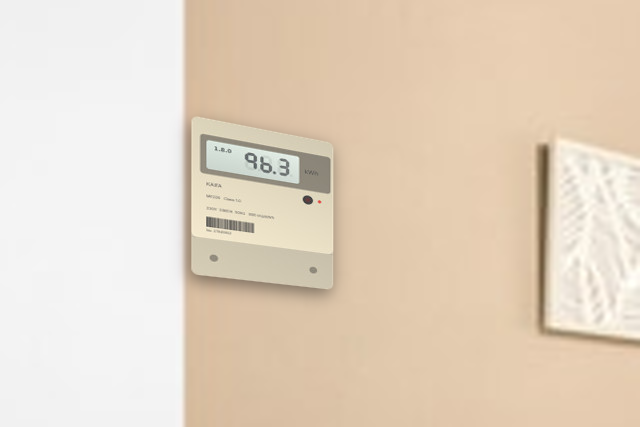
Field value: 96.3
